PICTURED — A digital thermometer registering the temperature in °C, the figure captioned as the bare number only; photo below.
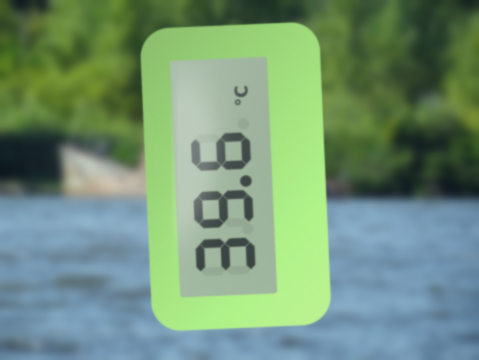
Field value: 39.6
